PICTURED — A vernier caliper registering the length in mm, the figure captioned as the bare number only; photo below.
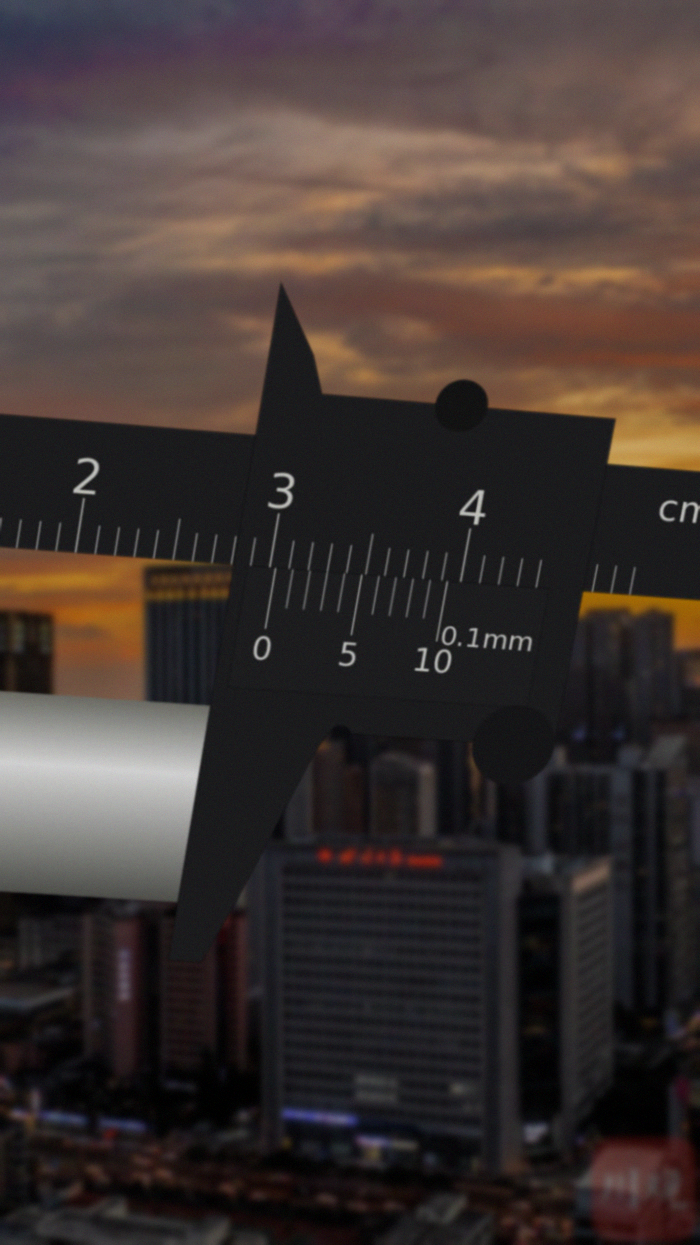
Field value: 30.3
